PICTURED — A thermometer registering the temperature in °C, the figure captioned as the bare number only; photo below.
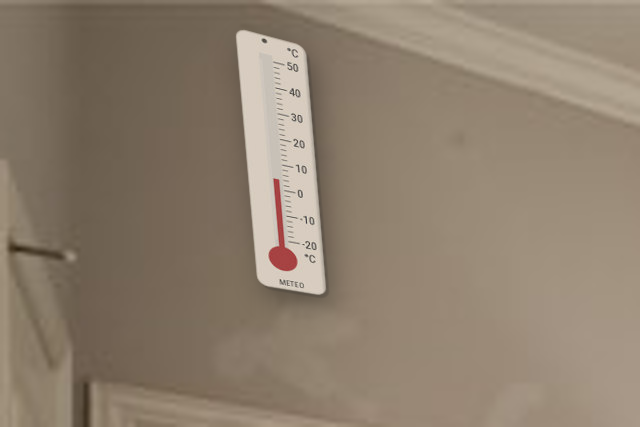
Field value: 4
